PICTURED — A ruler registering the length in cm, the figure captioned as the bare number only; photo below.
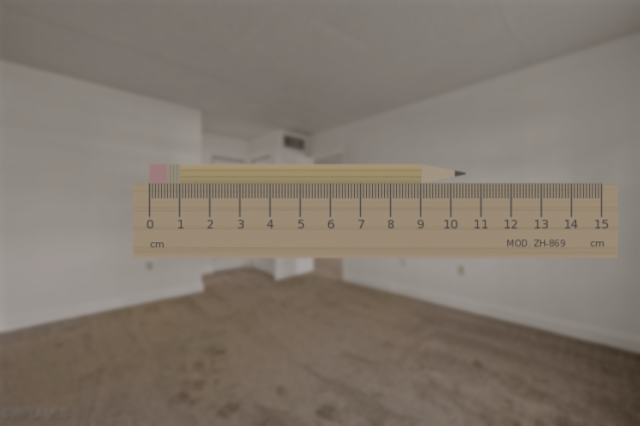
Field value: 10.5
